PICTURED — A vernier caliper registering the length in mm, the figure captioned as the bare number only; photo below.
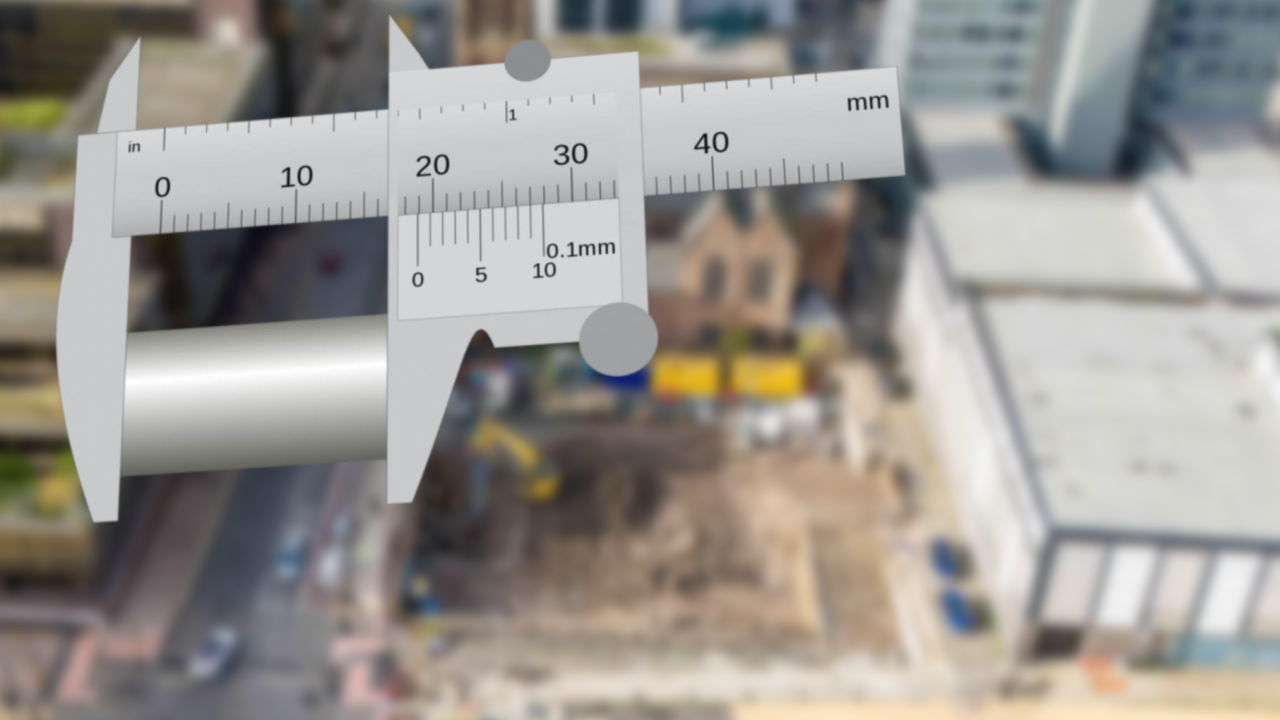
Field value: 18.9
